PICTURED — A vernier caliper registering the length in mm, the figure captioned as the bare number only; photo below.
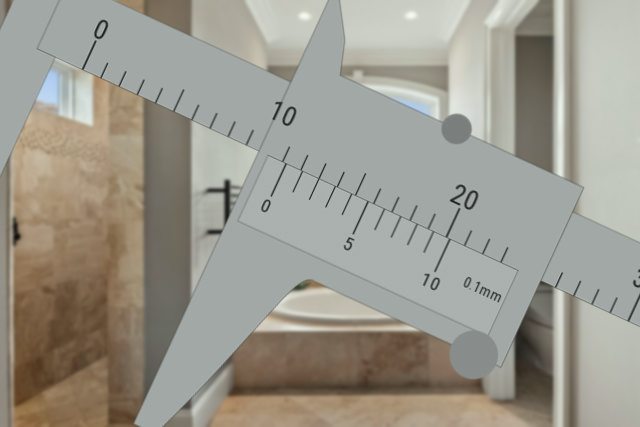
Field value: 11.2
